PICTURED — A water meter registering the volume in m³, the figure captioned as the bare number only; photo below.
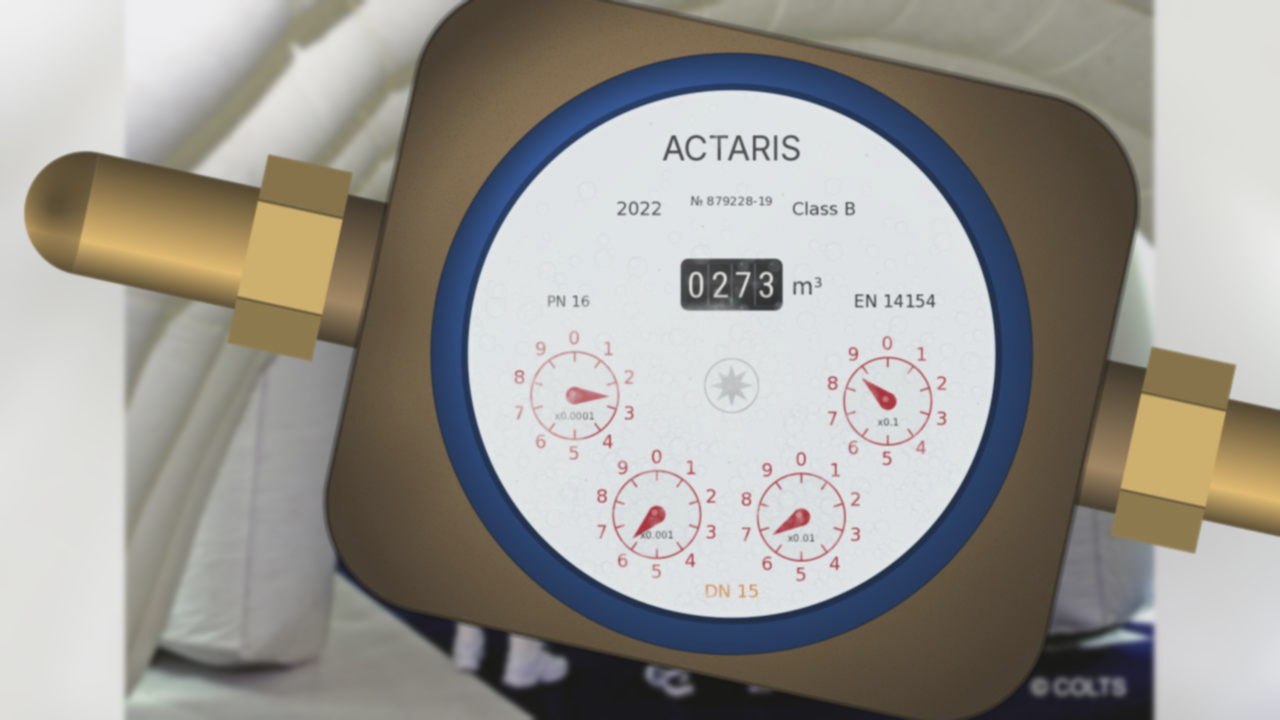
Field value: 273.8662
